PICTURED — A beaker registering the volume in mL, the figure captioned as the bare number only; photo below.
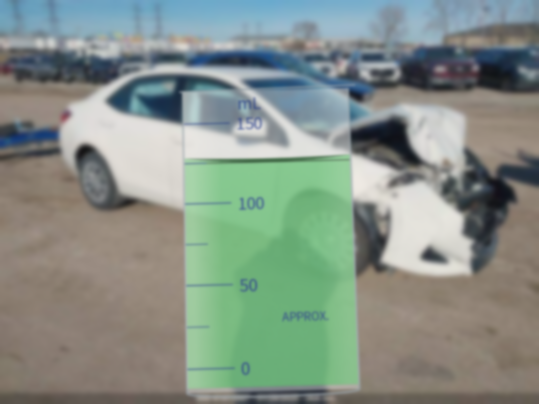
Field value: 125
